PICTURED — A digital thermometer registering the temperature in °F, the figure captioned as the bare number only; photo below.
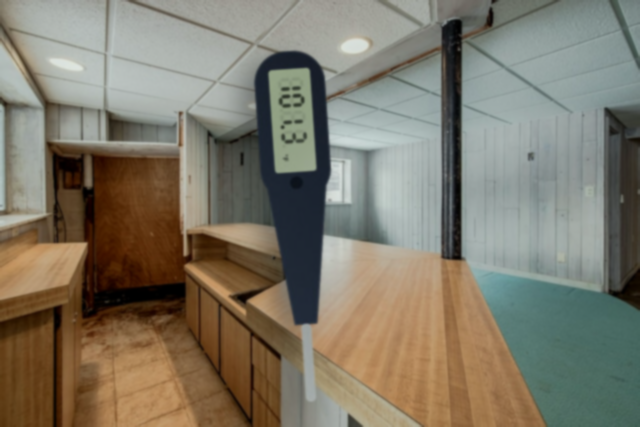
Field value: 101.3
